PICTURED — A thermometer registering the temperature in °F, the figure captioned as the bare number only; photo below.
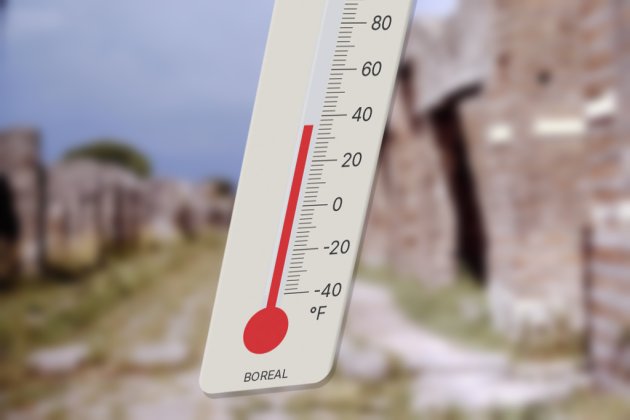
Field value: 36
